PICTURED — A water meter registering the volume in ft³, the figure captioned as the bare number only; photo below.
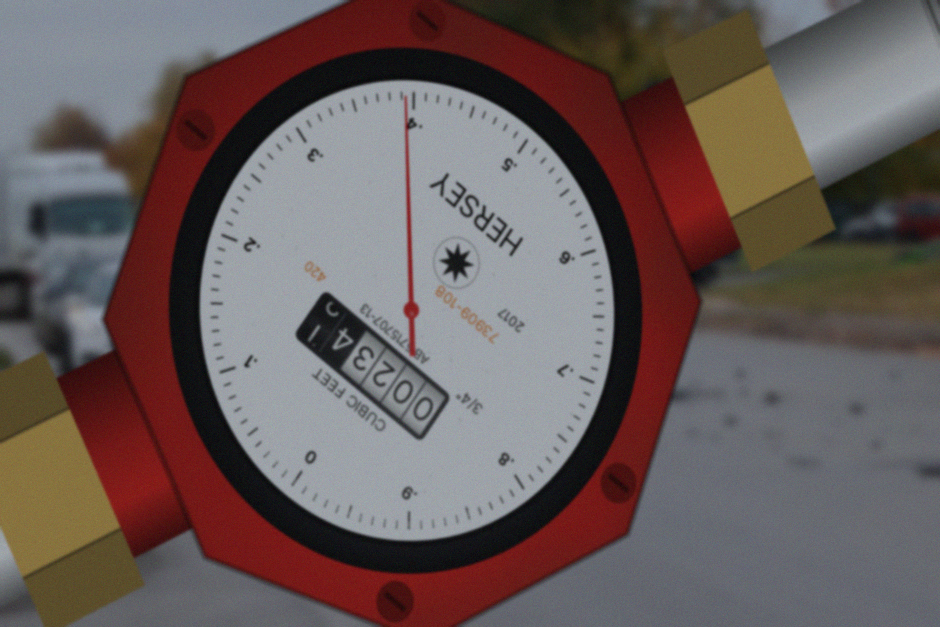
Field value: 2341.39
